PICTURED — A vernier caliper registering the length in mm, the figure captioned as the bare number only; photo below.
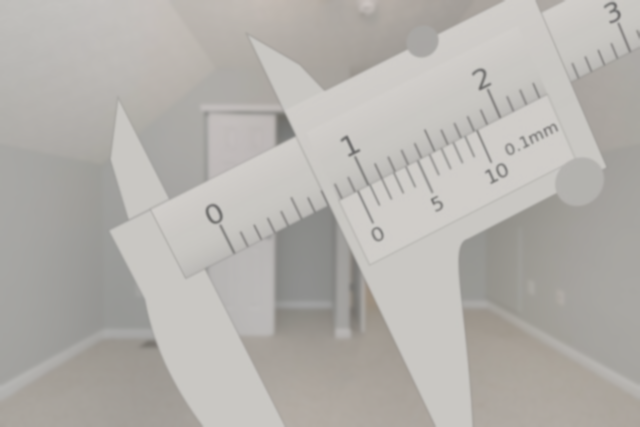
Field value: 9.2
